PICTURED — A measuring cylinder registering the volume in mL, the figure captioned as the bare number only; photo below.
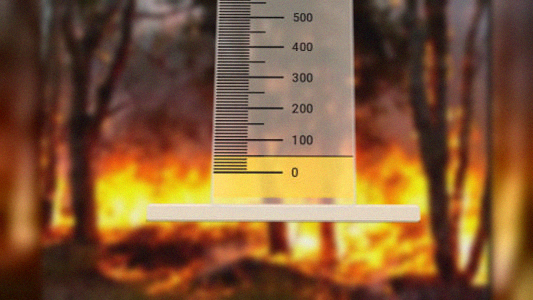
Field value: 50
